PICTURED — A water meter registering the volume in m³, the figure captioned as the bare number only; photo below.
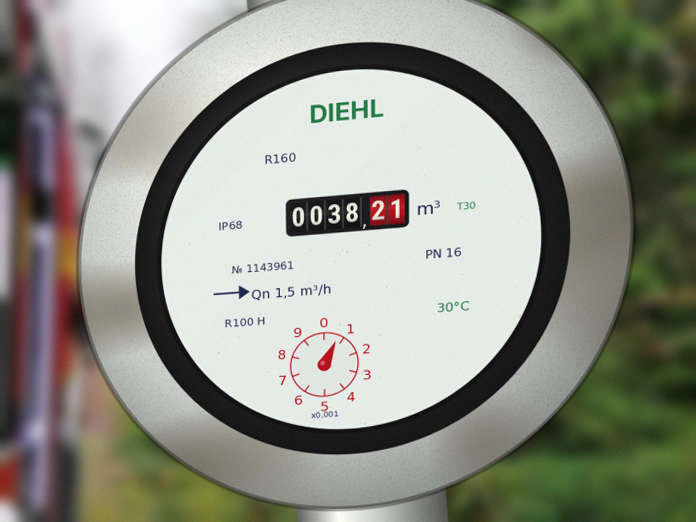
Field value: 38.210
